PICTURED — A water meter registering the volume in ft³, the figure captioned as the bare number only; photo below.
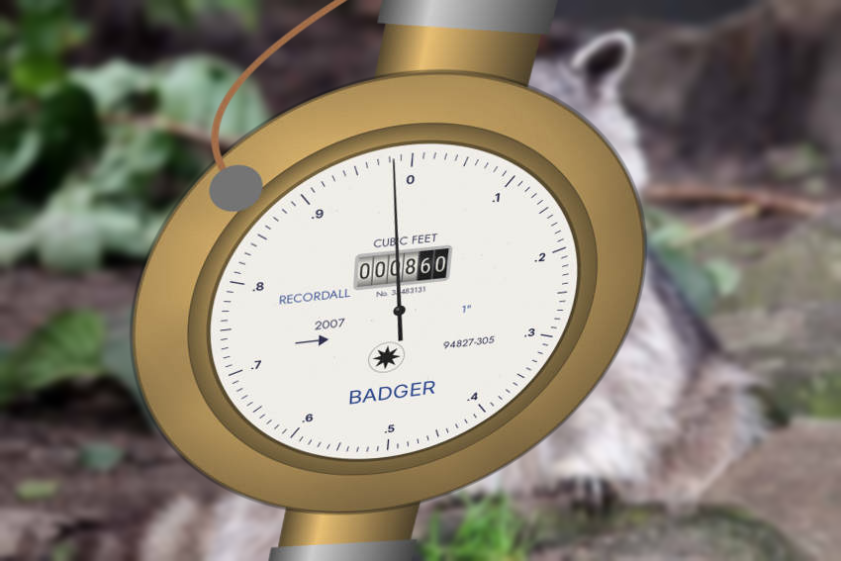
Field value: 859.98
